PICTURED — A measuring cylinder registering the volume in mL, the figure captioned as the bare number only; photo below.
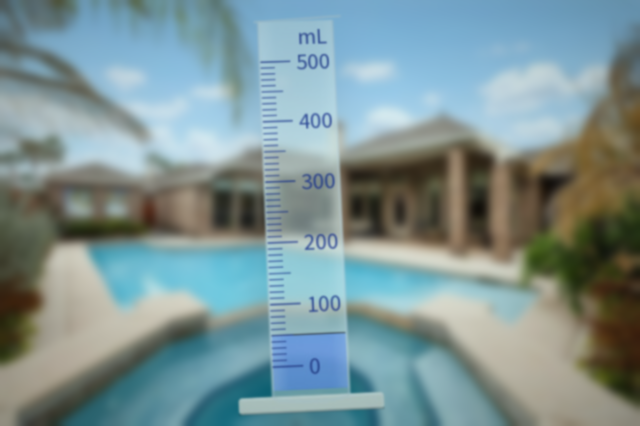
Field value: 50
